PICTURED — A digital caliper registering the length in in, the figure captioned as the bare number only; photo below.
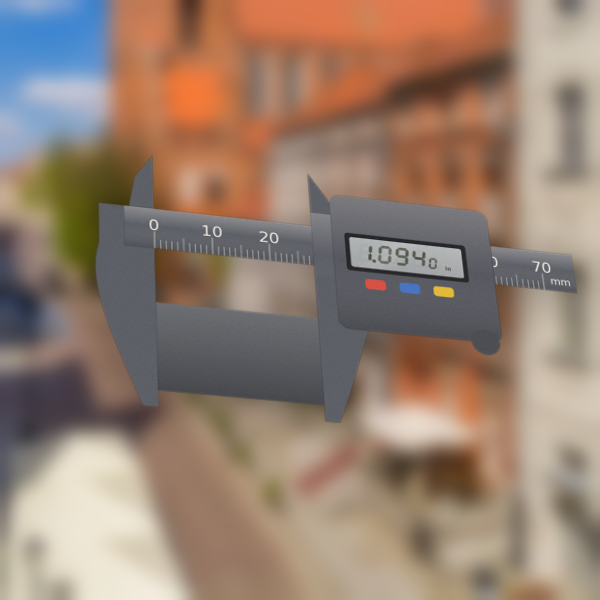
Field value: 1.0940
